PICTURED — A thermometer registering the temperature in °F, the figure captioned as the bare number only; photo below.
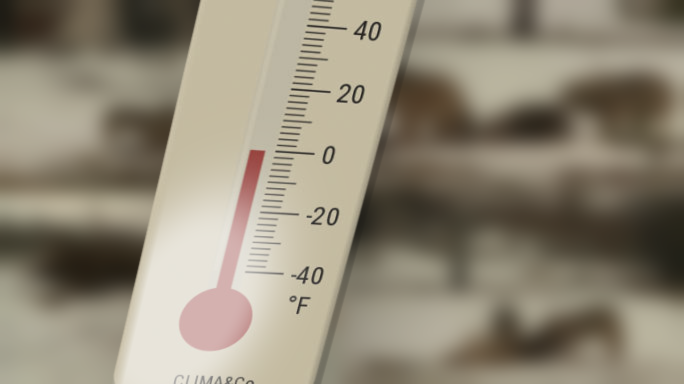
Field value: 0
